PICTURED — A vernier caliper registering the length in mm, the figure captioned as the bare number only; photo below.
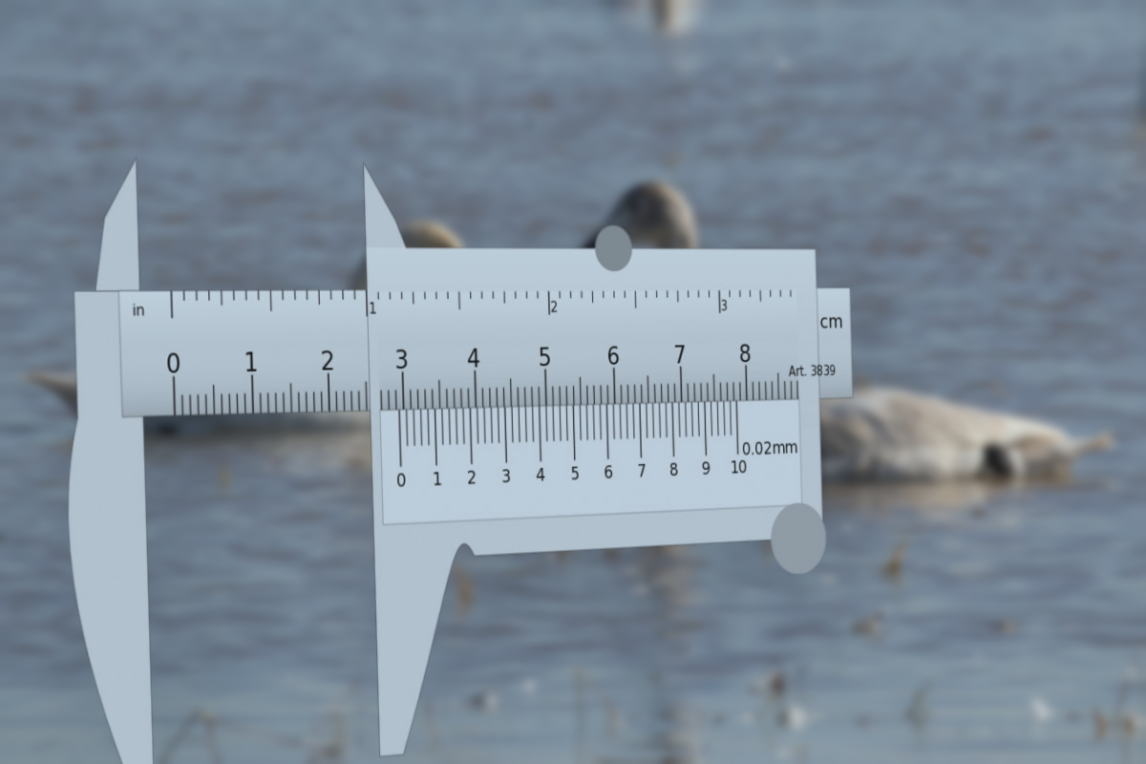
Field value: 29.4
